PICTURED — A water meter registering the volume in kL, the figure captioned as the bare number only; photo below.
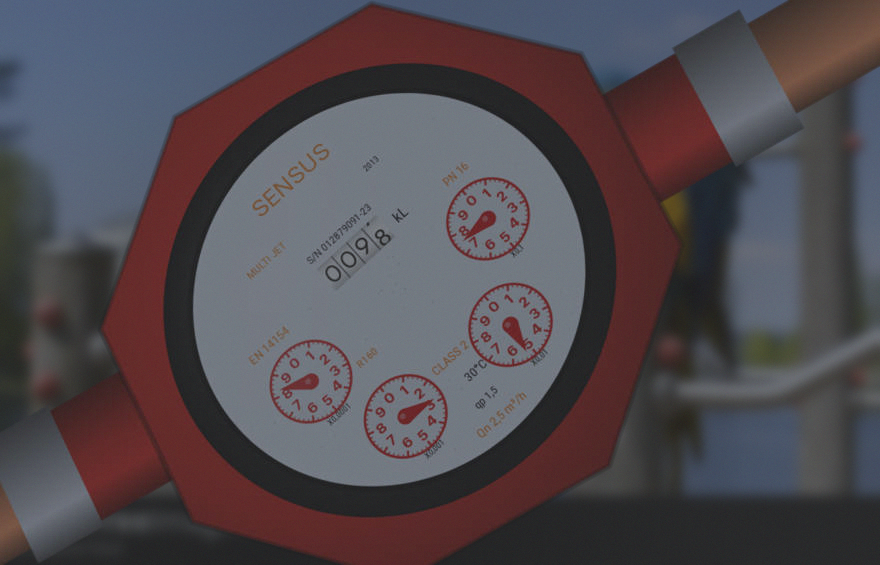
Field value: 97.7528
